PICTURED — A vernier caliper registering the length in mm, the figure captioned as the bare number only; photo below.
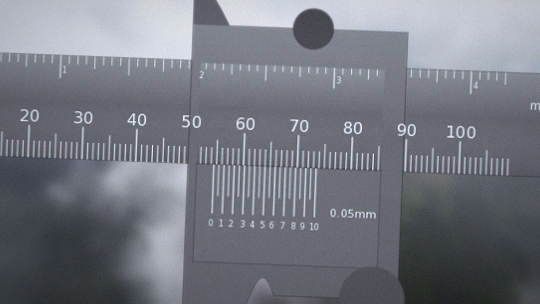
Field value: 54.5
